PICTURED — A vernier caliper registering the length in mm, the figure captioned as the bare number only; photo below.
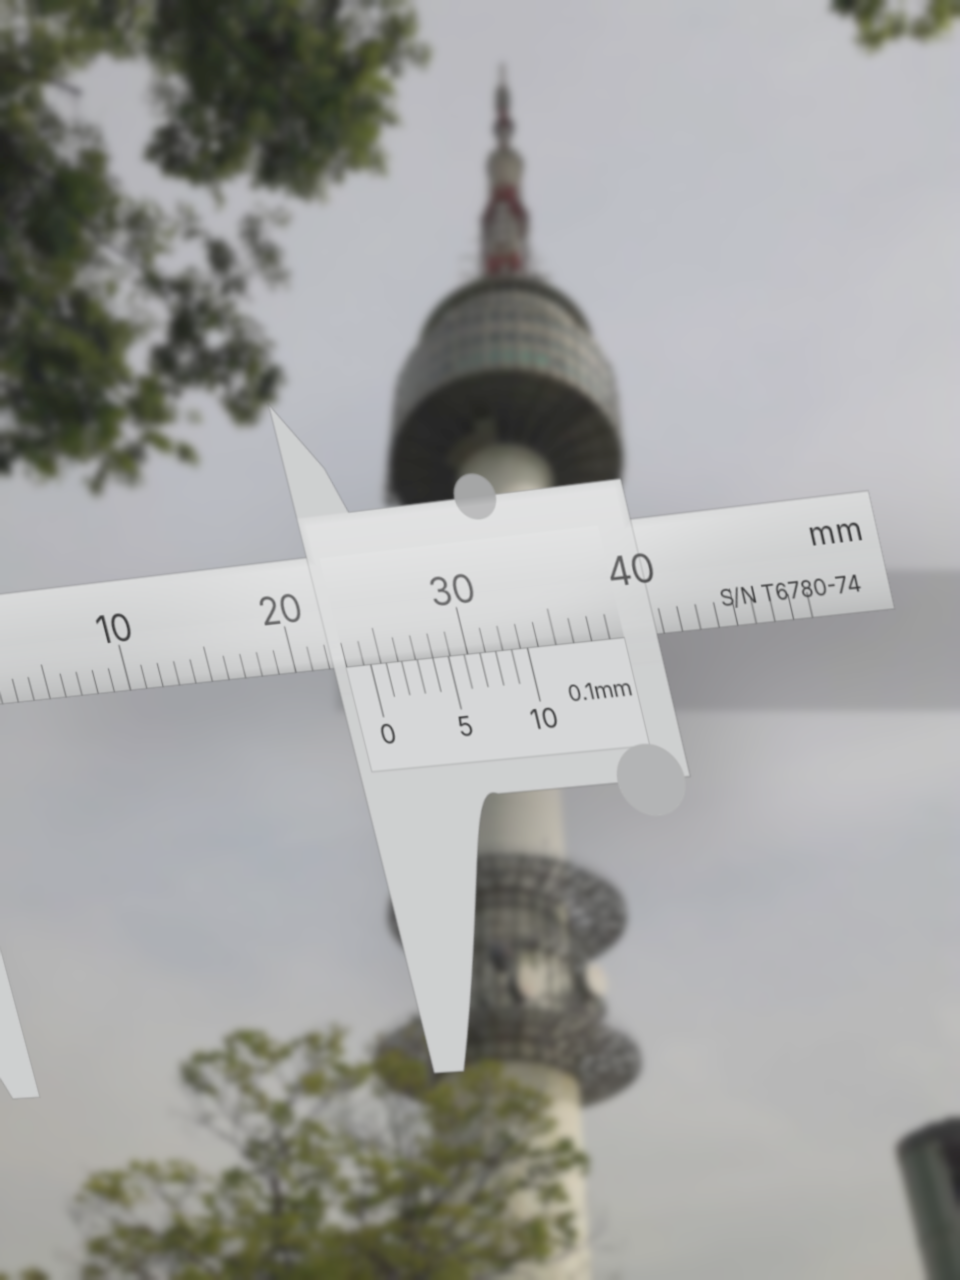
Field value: 24.4
